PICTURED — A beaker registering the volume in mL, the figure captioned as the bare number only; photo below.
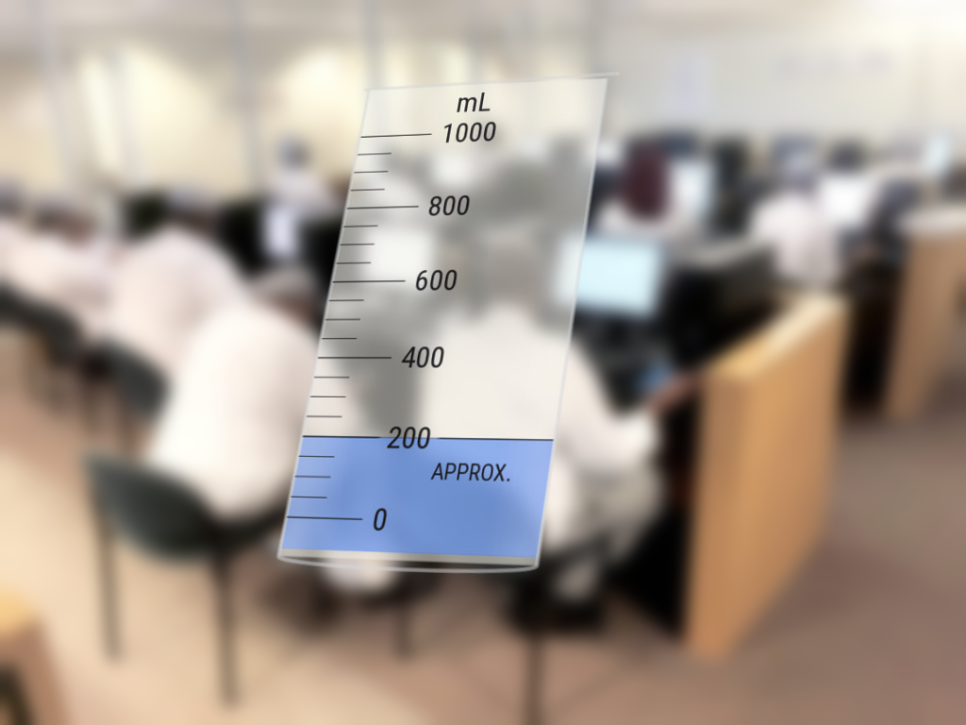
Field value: 200
